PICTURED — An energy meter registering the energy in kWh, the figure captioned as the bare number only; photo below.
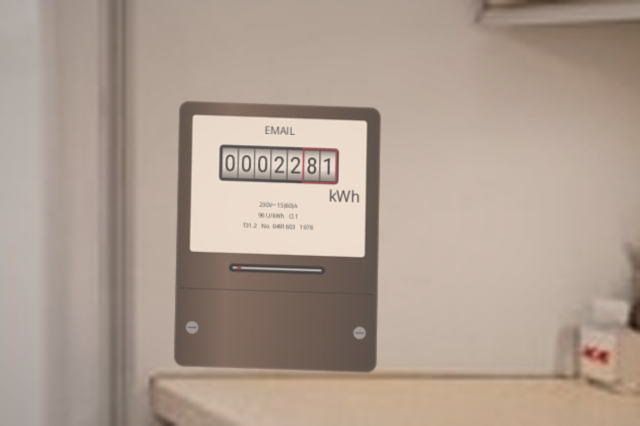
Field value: 22.81
